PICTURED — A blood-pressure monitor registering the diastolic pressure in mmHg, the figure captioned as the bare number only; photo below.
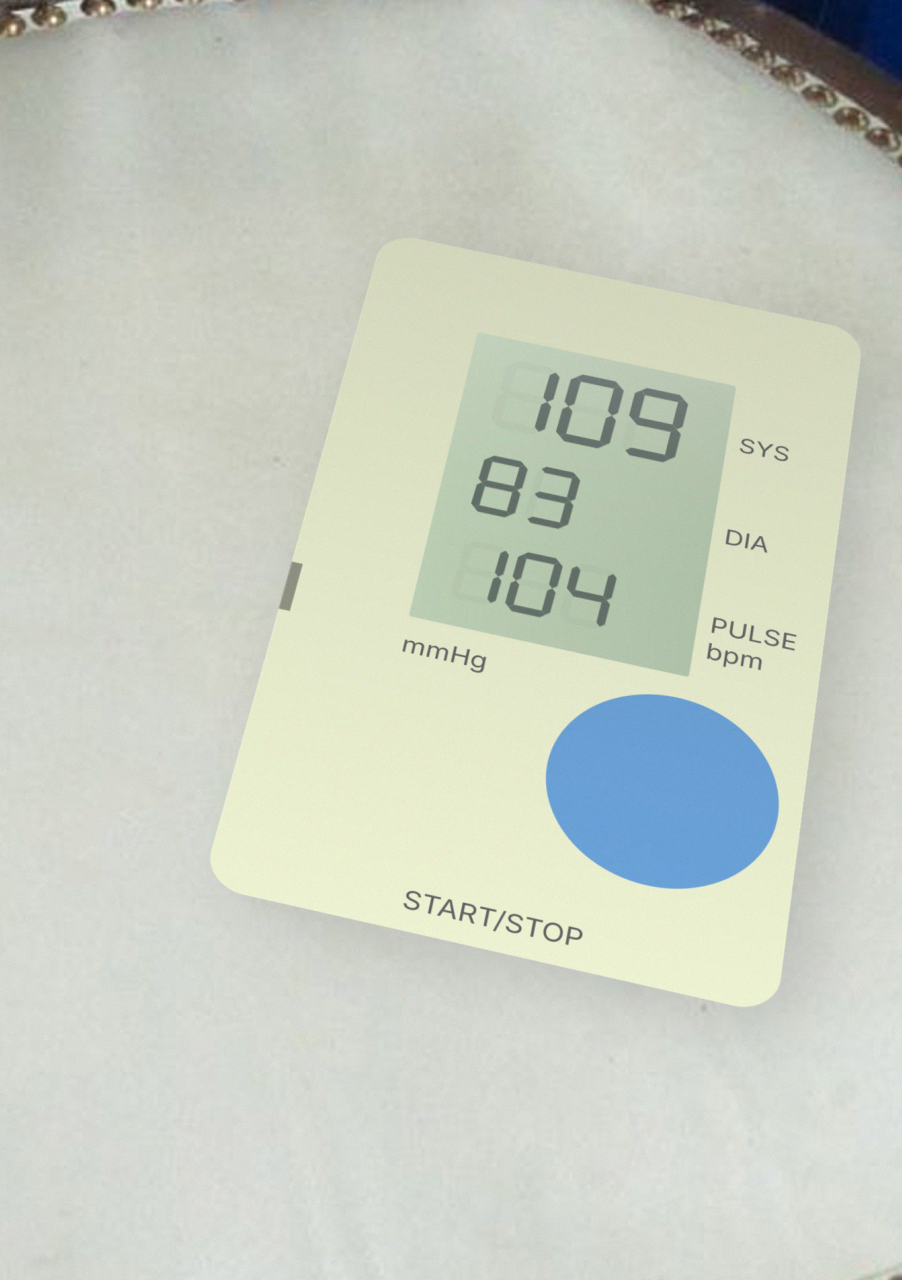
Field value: 83
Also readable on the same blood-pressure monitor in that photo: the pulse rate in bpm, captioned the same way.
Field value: 104
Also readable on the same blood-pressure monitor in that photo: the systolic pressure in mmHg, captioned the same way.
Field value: 109
